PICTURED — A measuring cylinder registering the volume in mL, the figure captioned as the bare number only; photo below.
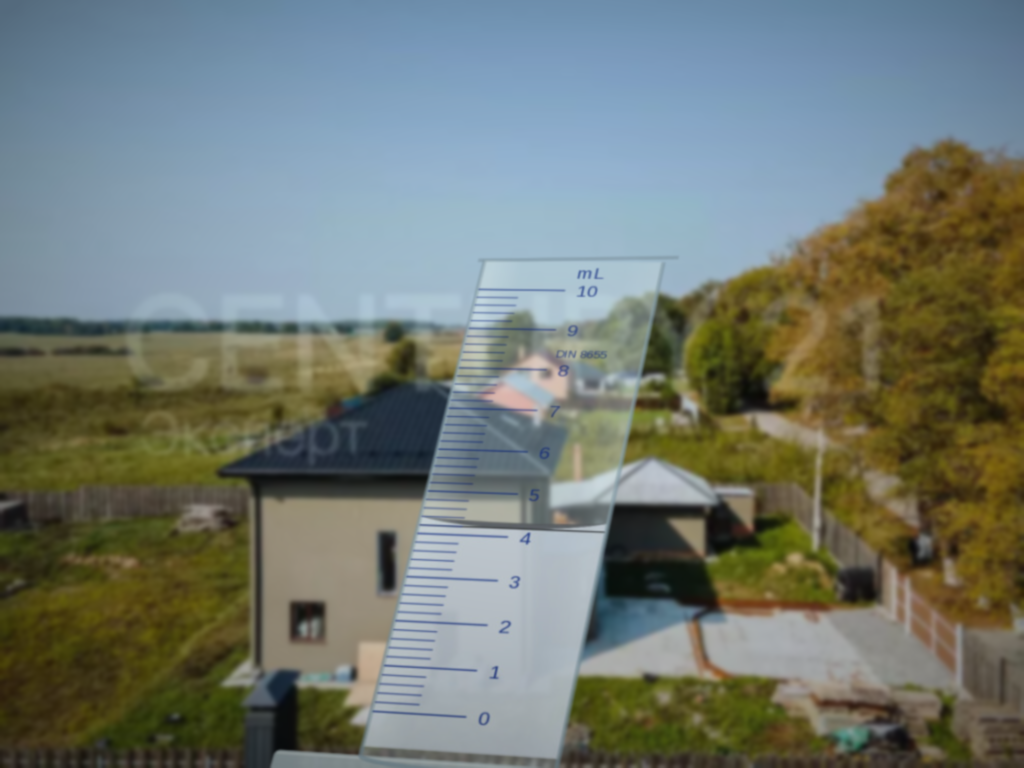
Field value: 4.2
